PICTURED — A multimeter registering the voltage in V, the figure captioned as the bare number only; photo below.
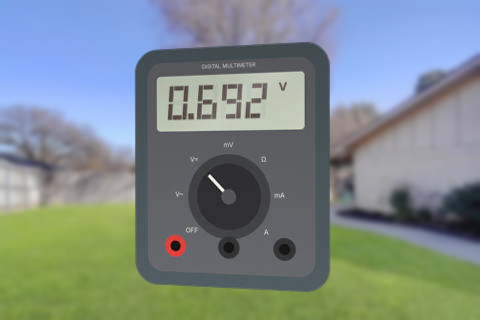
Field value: 0.692
